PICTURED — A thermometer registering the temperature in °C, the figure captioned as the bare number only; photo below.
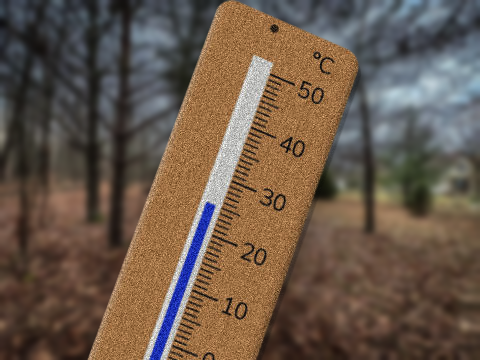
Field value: 25
